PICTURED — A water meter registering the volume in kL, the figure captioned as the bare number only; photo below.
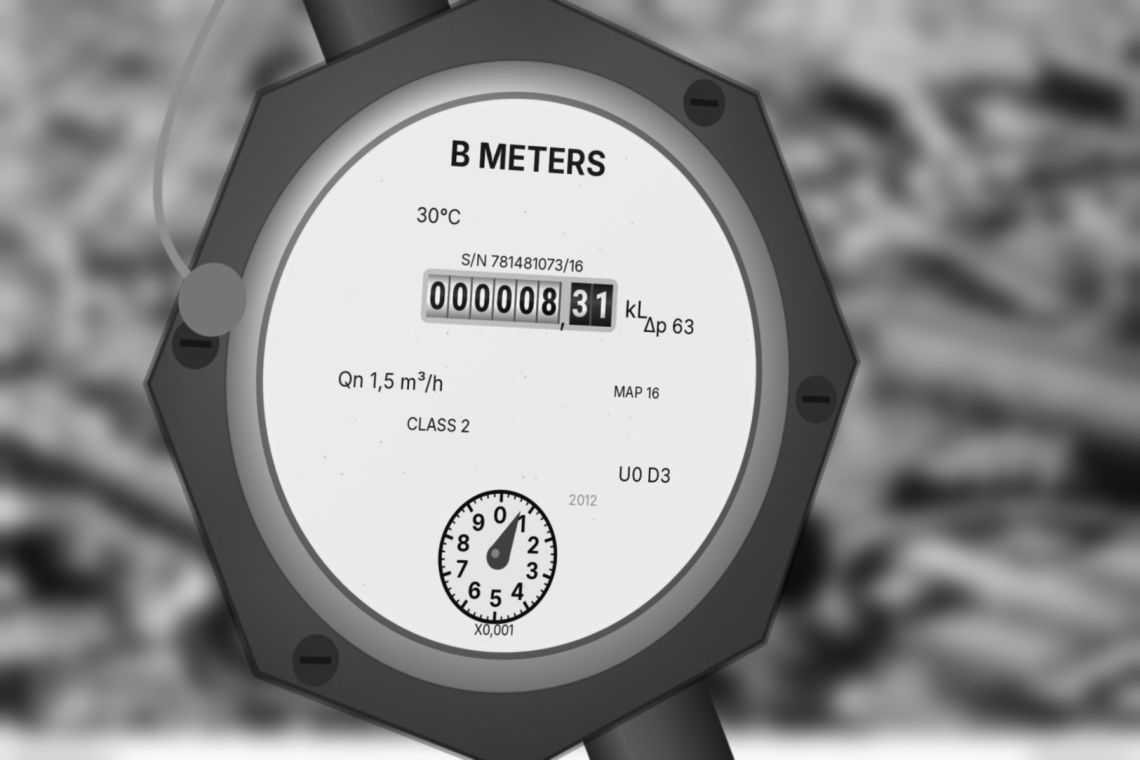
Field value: 8.310
